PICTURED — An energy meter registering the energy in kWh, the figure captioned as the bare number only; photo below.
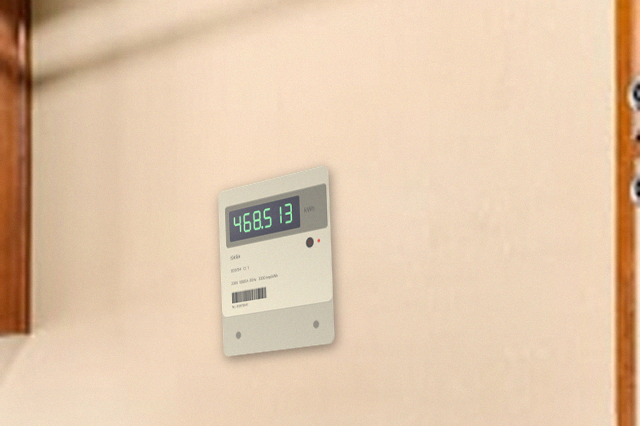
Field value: 468.513
